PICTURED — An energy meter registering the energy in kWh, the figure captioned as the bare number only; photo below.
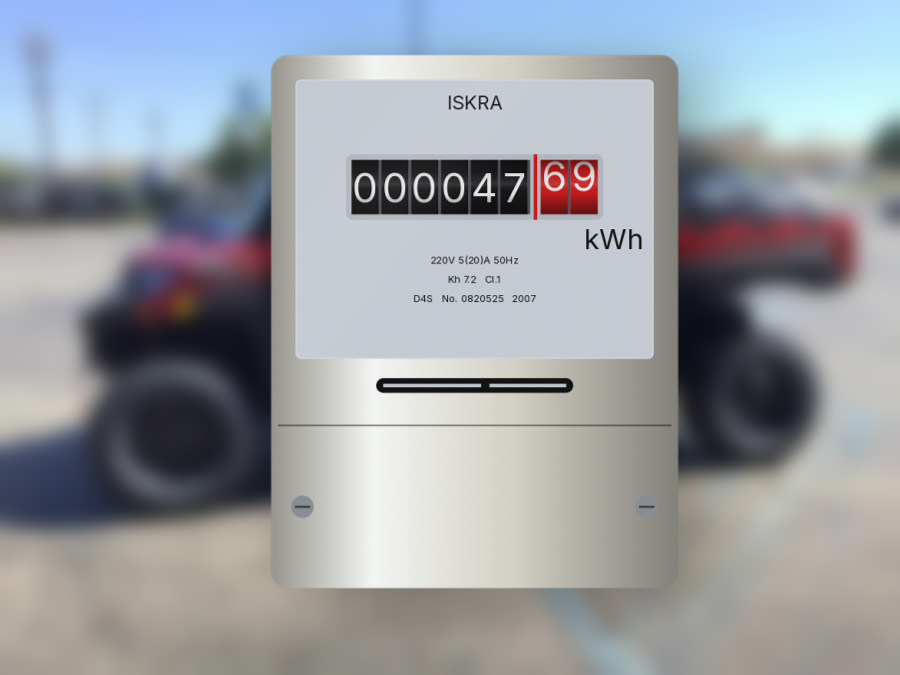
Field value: 47.69
